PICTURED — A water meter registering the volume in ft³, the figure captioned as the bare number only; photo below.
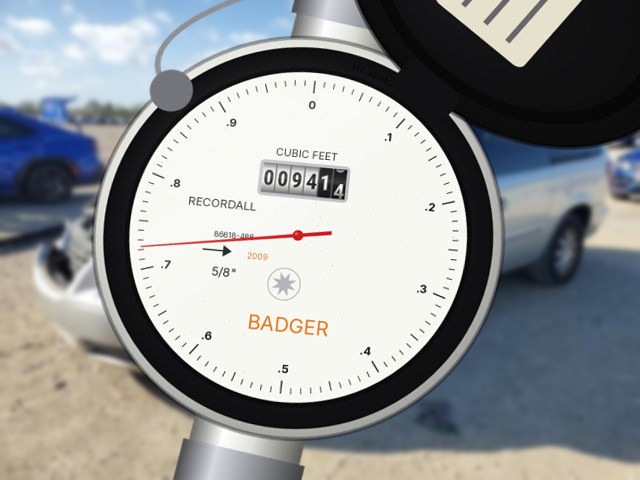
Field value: 9413.72
